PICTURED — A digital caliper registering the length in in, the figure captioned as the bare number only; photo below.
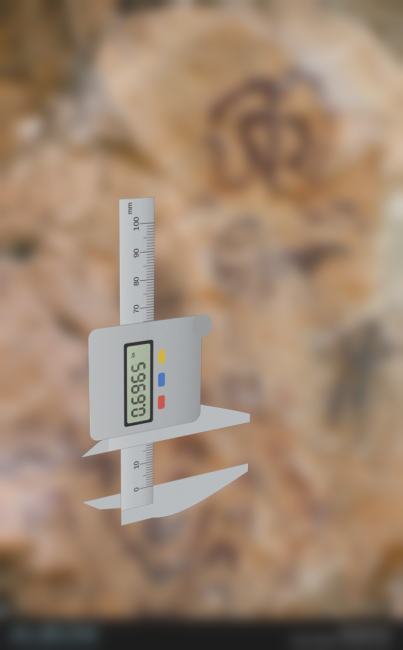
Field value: 0.6965
